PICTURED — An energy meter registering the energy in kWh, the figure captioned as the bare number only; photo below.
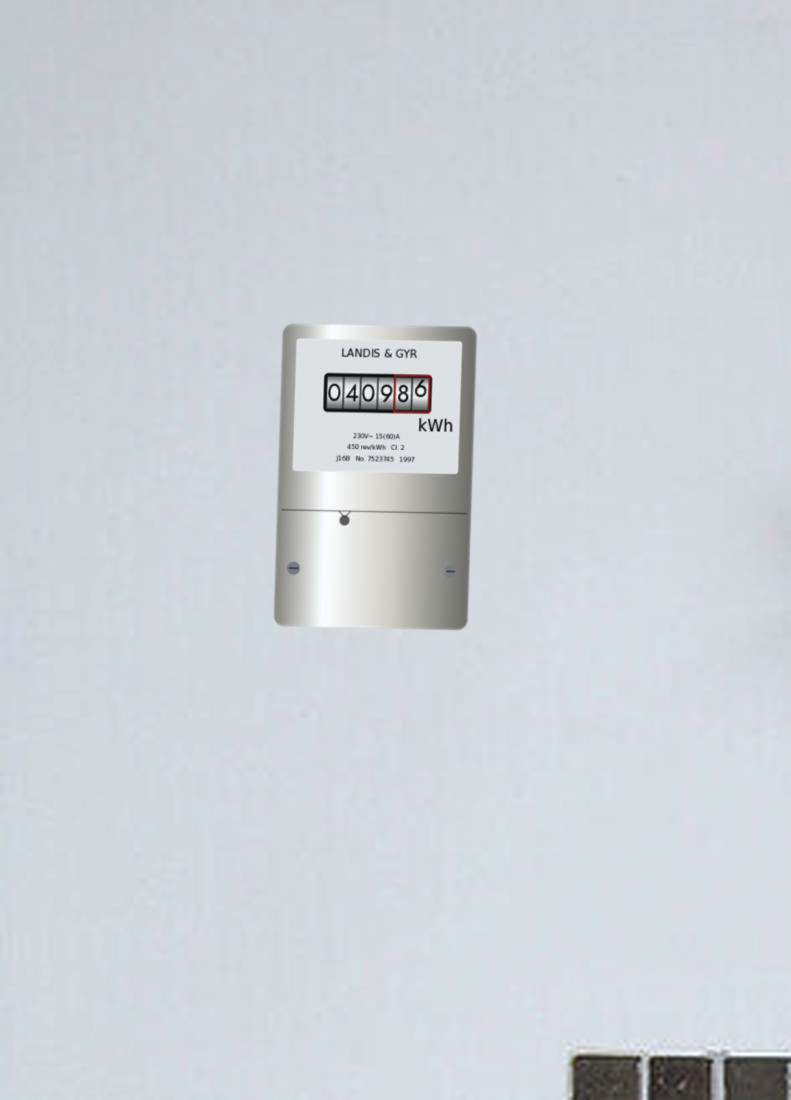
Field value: 409.86
